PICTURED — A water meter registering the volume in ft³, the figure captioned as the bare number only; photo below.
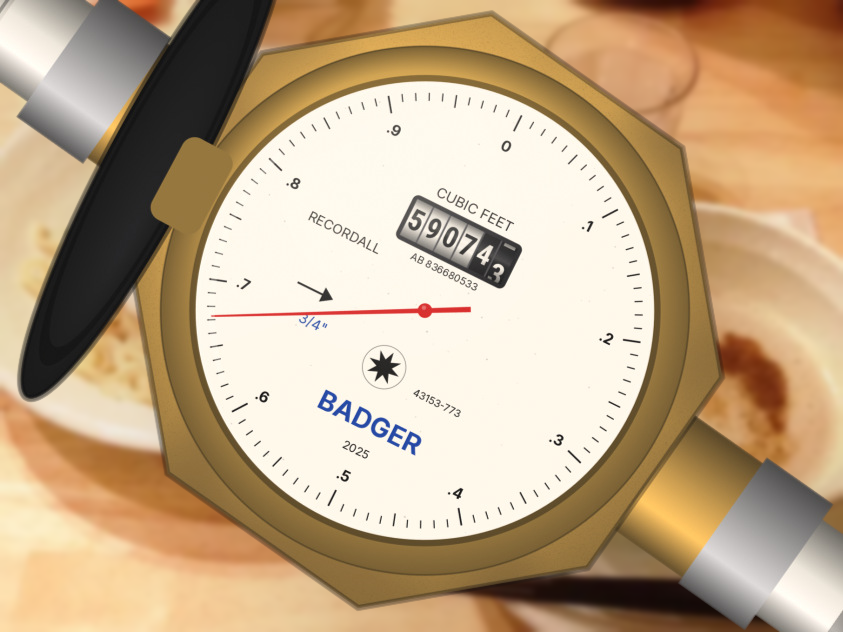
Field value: 590742.67
